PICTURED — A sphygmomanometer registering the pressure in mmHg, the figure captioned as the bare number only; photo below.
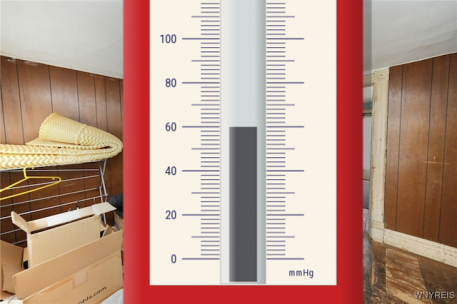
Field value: 60
